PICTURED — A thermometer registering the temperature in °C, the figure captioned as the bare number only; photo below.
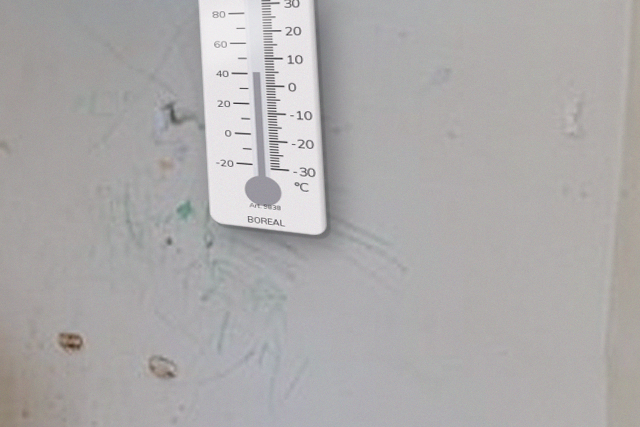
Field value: 5
